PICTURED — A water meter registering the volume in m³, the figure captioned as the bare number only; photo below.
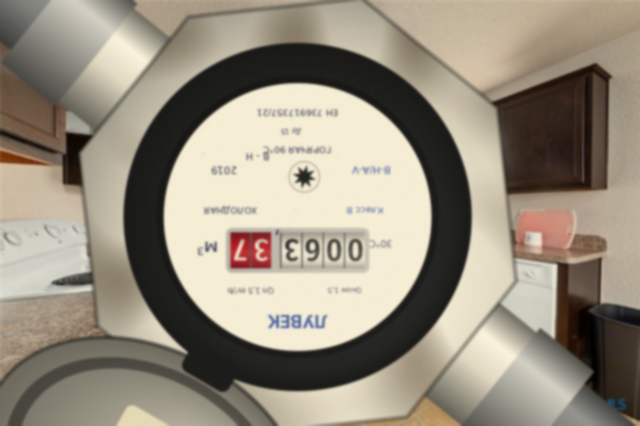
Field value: 63.37
